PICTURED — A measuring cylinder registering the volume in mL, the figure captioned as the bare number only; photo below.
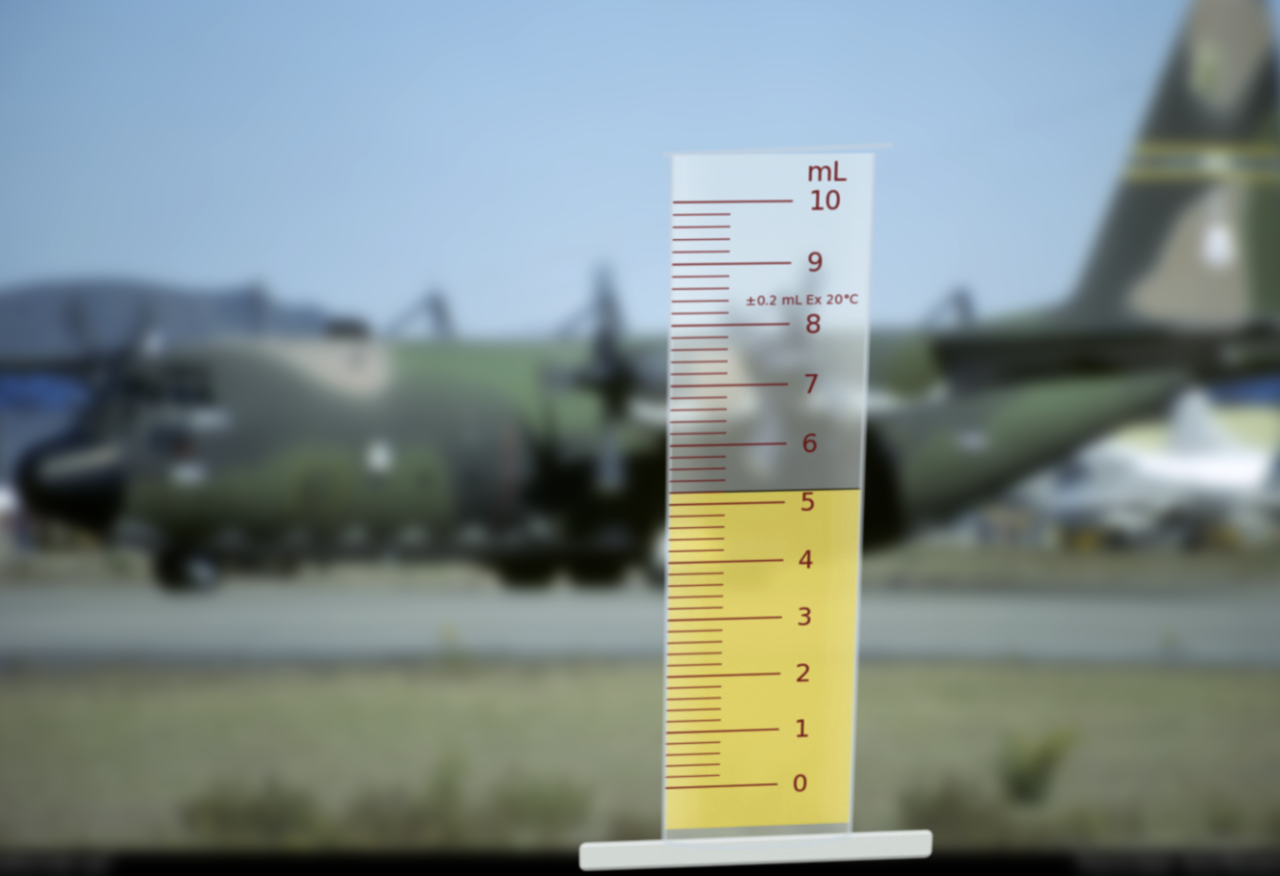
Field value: 5.2
